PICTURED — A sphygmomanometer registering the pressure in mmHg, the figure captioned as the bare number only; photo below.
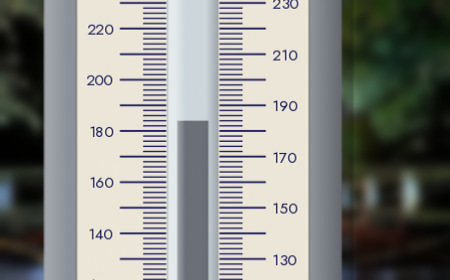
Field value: 184
